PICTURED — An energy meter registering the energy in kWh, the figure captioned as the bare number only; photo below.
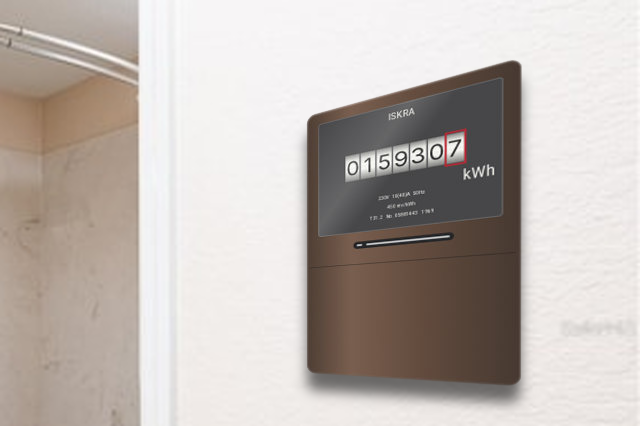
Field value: 15930.7
